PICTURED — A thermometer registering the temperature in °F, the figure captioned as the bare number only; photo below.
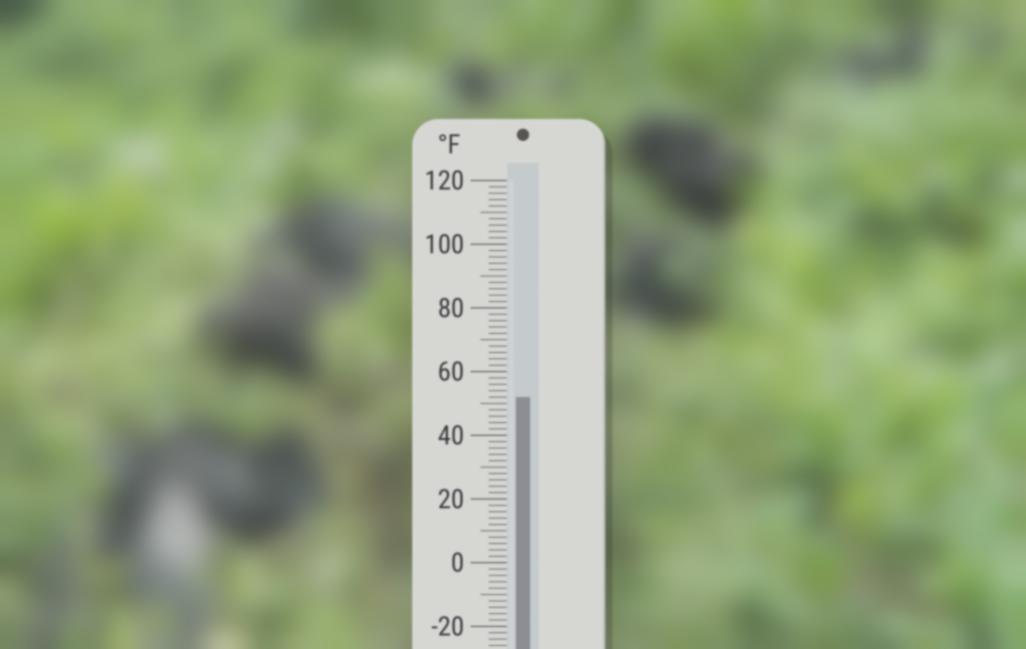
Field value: 52
